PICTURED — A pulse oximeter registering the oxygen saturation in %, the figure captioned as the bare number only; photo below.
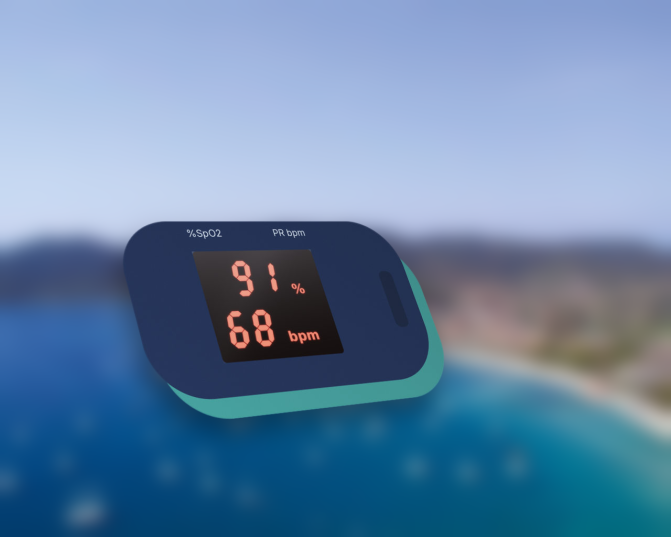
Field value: 91
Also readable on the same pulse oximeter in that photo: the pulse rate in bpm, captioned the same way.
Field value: 68
